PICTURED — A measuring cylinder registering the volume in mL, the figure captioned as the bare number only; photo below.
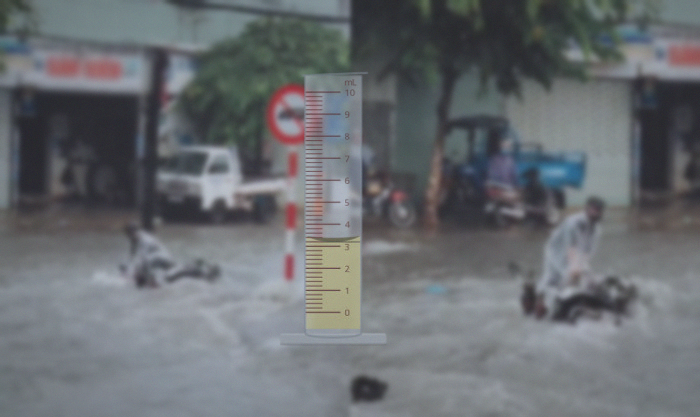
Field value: 3.2
